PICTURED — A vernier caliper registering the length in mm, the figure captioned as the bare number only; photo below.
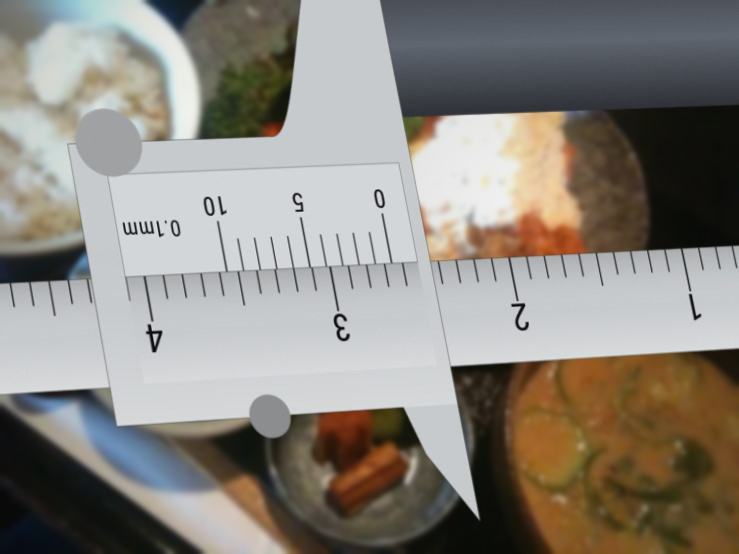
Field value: 26.6
